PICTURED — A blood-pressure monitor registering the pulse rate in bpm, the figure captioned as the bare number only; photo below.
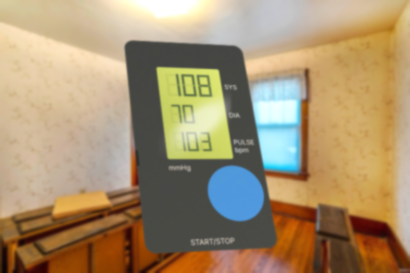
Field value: 103
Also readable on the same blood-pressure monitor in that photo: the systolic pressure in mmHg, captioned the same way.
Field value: 108
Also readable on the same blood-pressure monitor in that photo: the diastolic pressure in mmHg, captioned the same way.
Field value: 70
